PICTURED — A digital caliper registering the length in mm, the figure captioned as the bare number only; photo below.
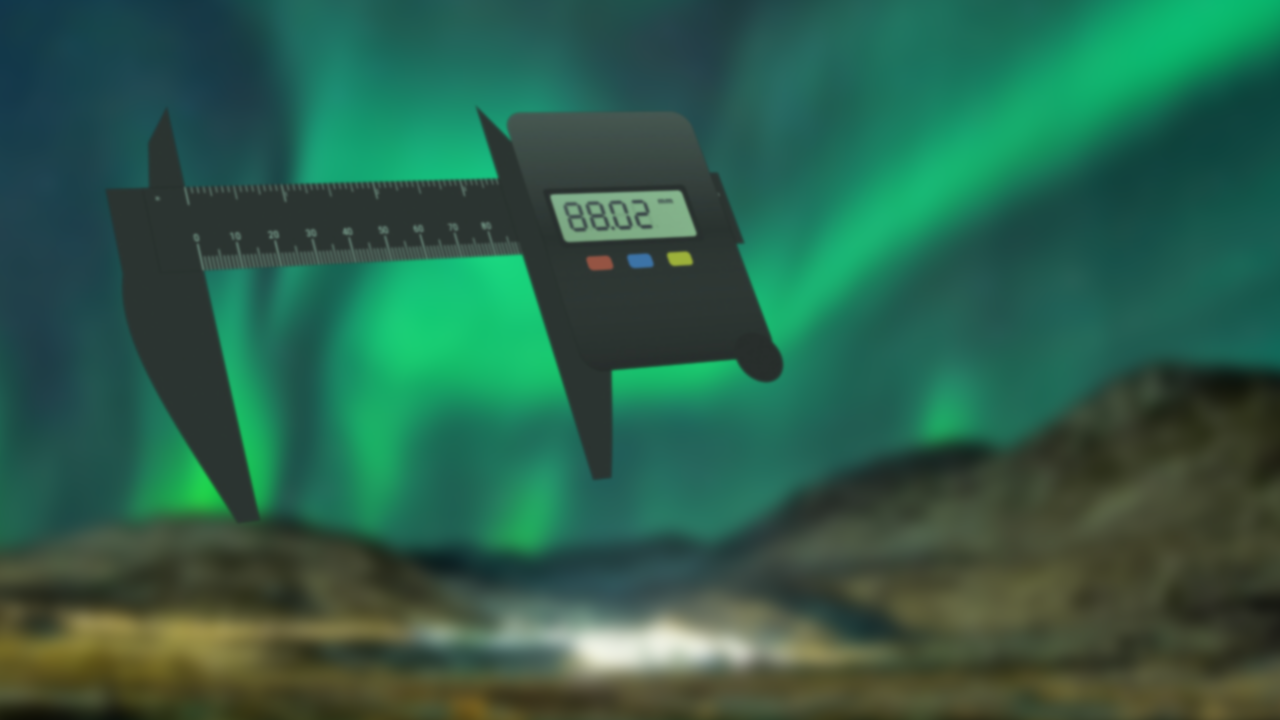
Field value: 88.02
